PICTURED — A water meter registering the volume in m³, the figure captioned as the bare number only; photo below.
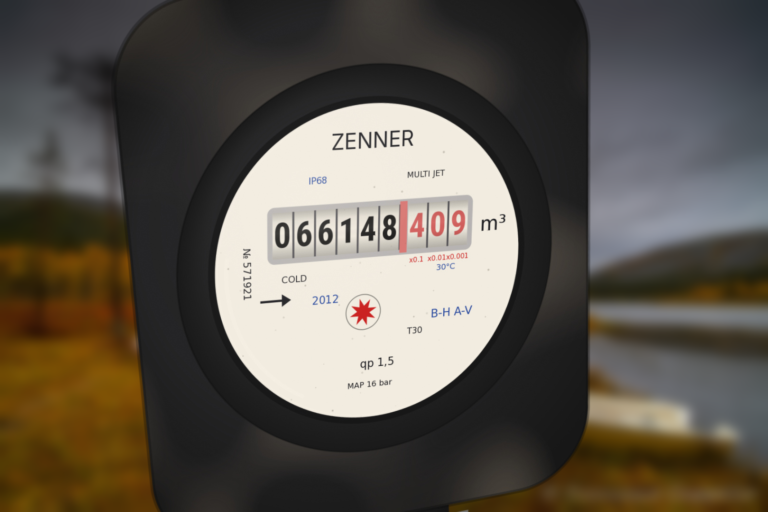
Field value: 66148.409
